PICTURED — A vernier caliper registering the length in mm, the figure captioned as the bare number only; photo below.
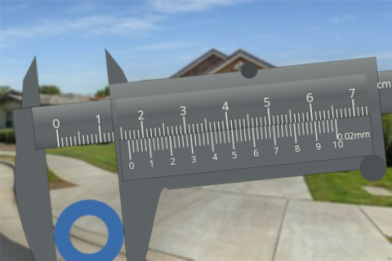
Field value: 16.5
